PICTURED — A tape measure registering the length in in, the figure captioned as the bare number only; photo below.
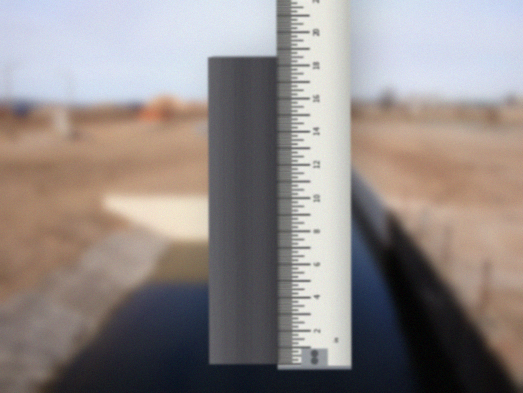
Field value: 18.5
